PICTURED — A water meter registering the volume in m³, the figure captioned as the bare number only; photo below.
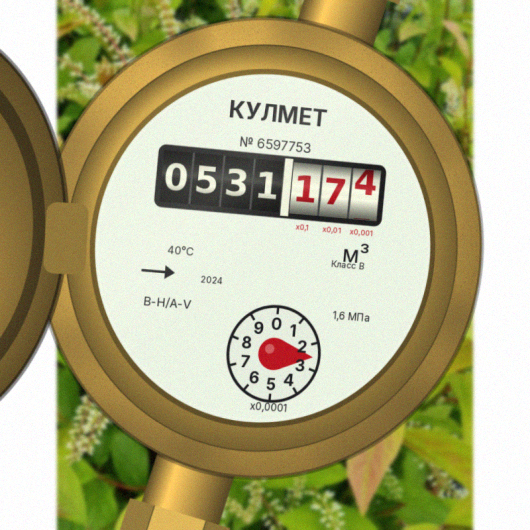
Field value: 531.1742
